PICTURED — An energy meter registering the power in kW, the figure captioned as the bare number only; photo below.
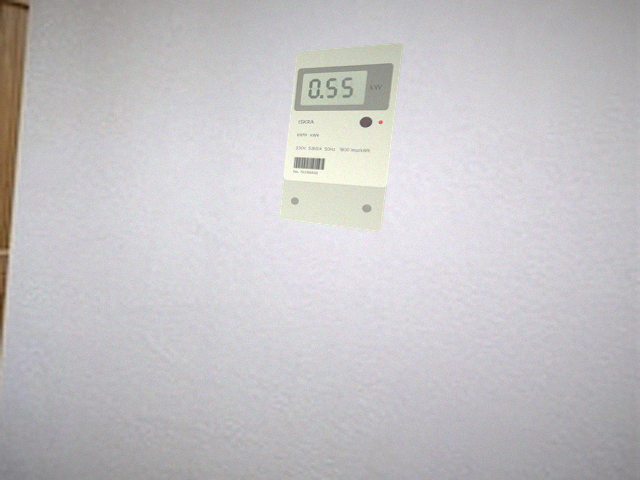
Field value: 0.55
